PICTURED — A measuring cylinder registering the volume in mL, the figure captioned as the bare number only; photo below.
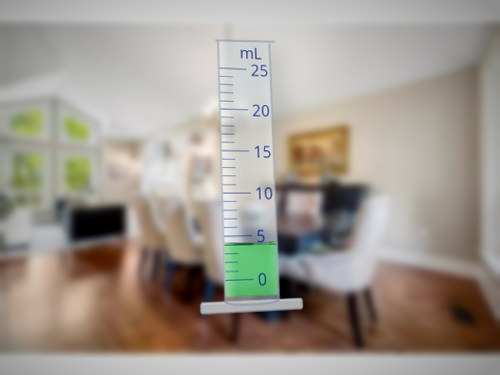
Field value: 4
